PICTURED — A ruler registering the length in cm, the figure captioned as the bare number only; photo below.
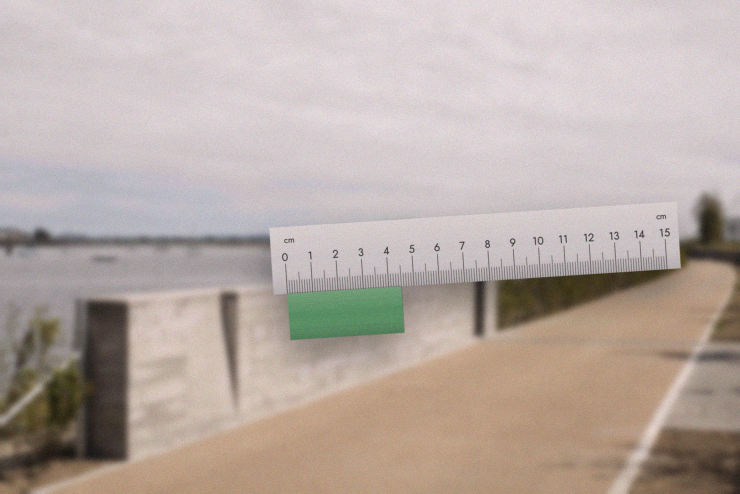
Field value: 4.5
